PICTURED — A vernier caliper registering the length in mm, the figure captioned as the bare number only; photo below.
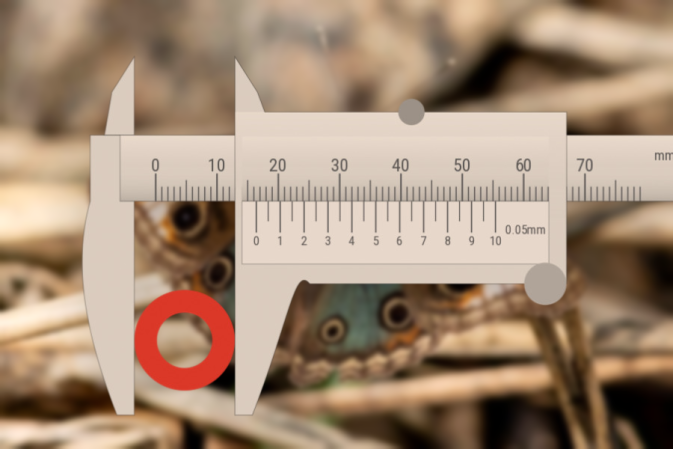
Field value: 16.4
